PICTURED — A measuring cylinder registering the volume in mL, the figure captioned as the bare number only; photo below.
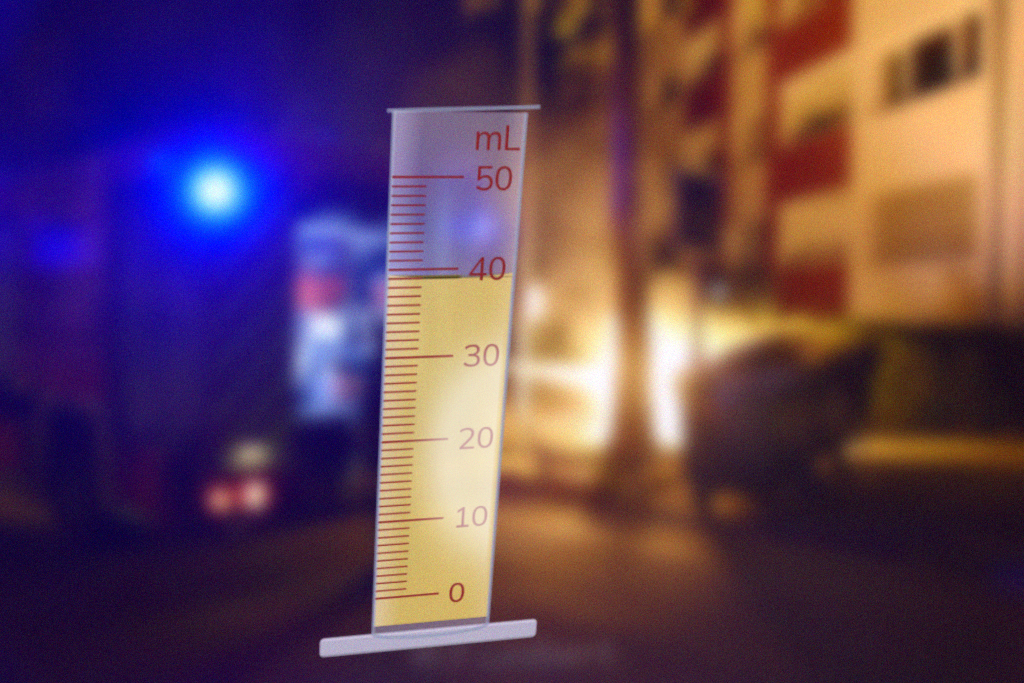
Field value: 39
